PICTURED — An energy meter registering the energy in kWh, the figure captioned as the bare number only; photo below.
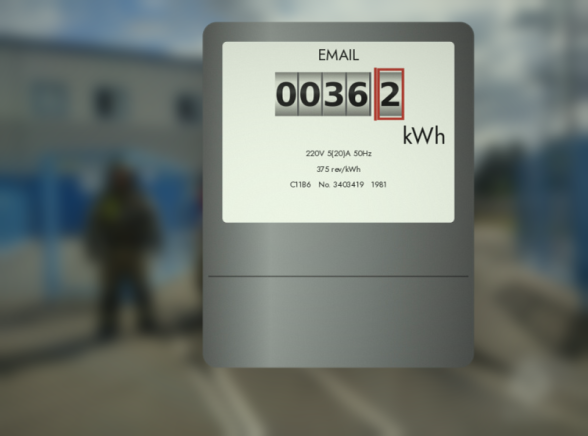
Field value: 36.2
